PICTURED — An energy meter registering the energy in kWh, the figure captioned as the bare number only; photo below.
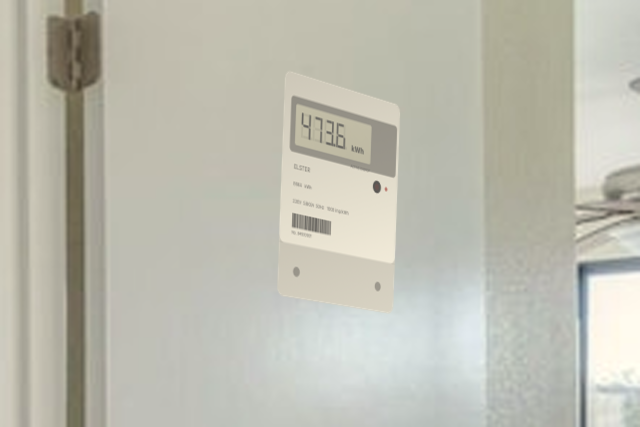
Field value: 473.6
